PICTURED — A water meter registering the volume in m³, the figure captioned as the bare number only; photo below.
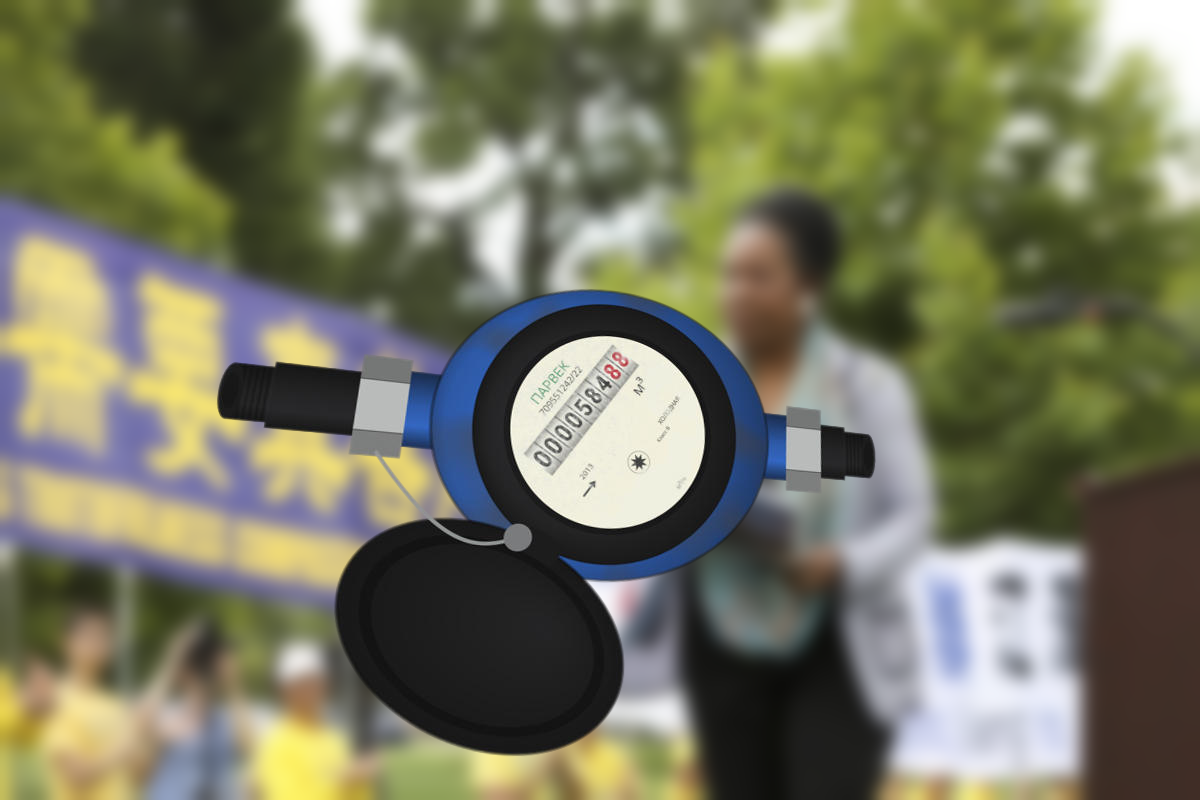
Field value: 584.88
